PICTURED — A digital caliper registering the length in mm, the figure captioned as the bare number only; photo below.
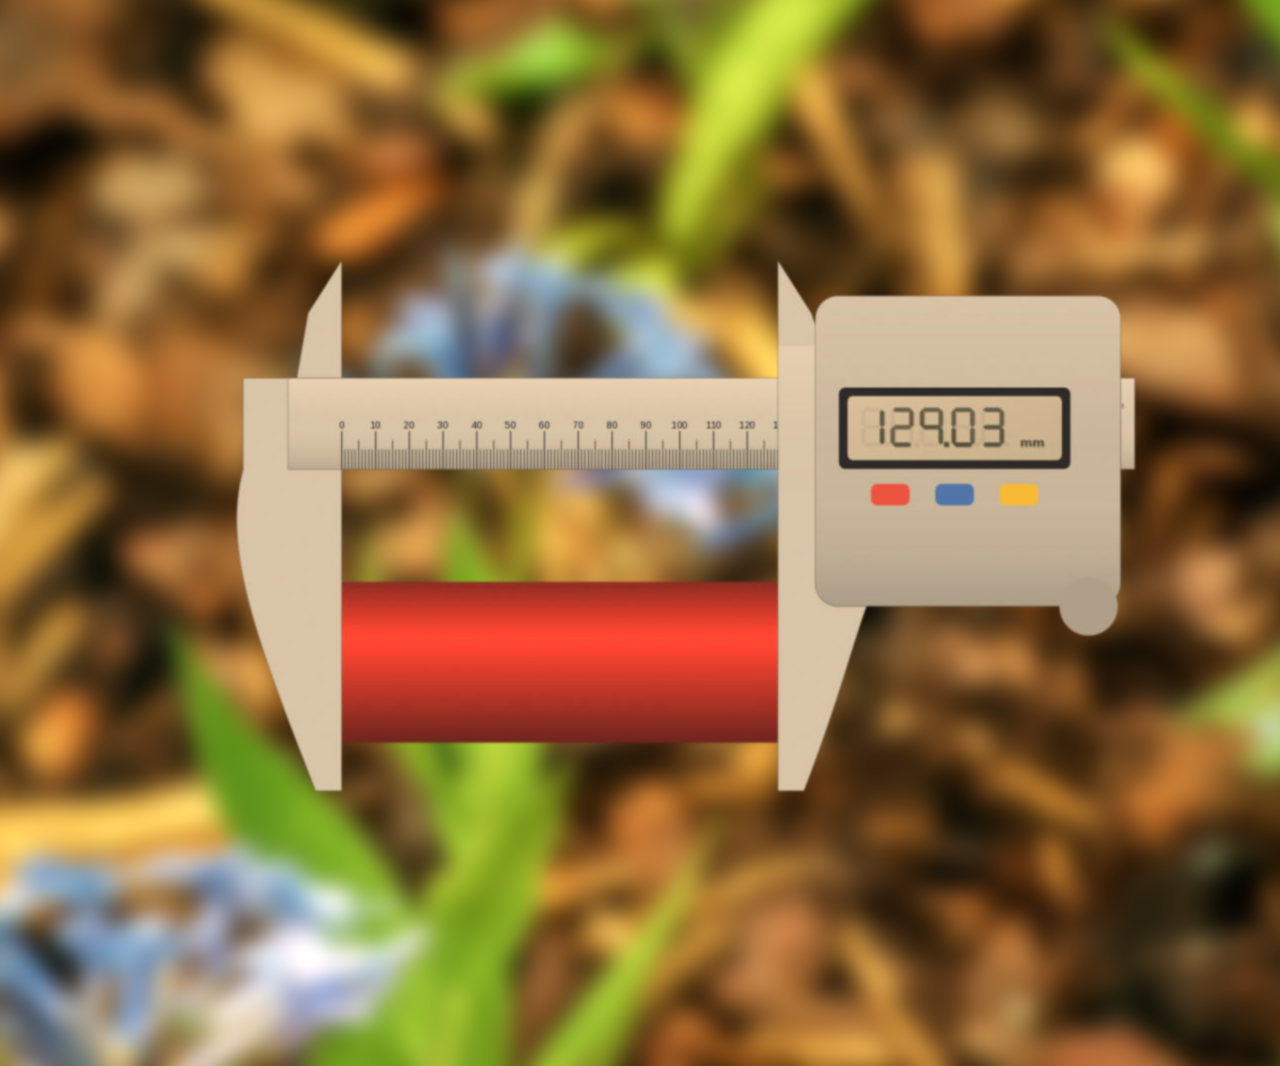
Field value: 129.03
